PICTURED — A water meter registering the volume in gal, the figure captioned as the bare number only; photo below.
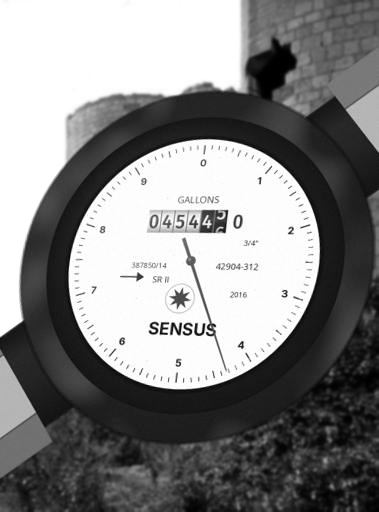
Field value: 454454.3
